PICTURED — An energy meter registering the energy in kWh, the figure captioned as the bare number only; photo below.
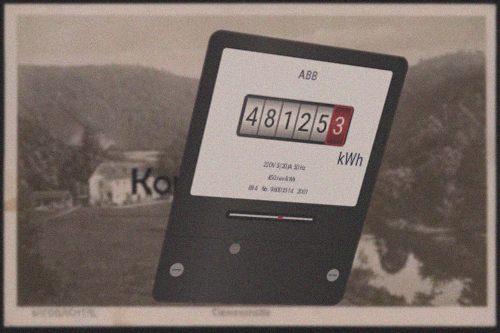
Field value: 48125.3
